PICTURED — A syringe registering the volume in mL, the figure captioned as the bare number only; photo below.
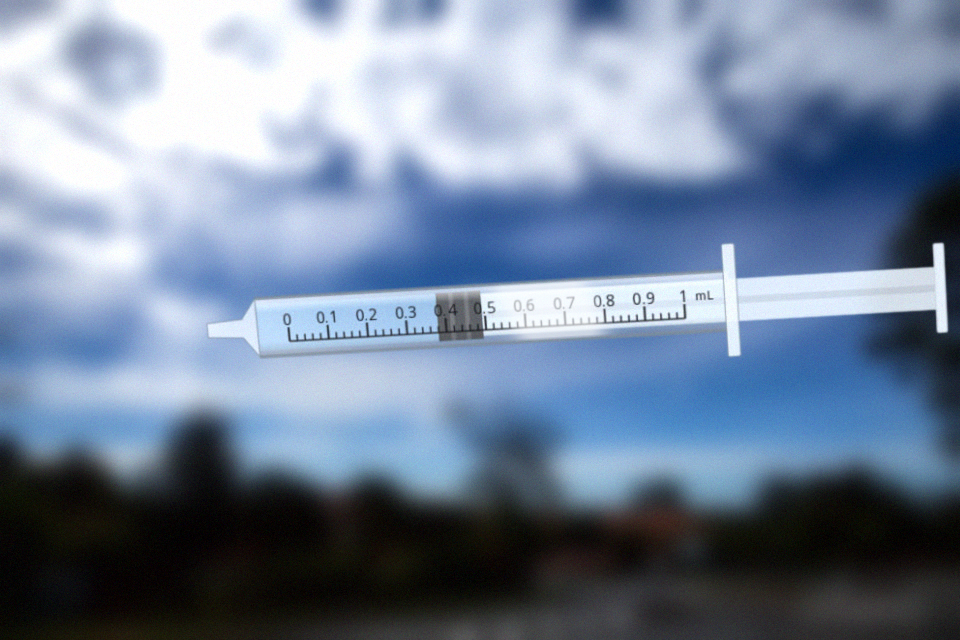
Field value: 0.38
